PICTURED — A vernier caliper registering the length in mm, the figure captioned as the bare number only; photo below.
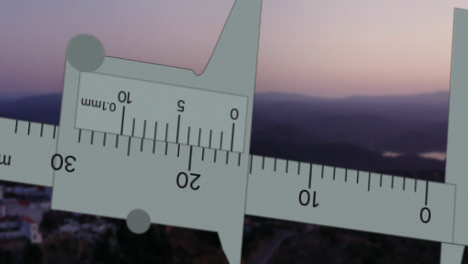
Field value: 16.7
